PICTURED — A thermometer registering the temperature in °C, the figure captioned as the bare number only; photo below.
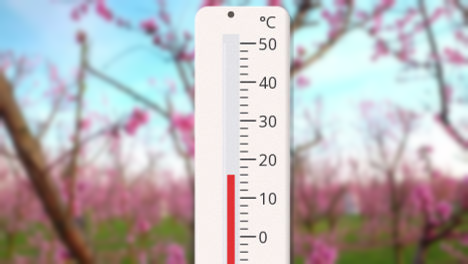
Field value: 16
